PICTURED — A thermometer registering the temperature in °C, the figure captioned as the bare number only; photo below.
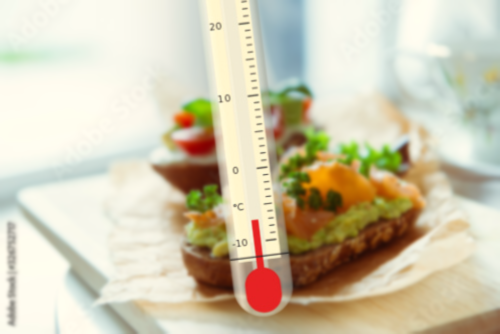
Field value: -7
